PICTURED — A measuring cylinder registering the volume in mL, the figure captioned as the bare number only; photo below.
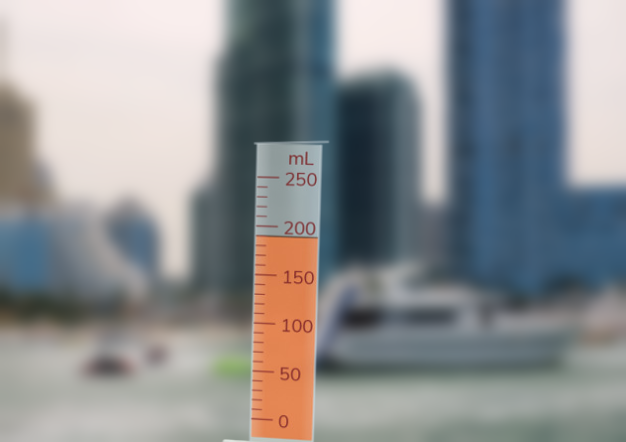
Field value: 190
